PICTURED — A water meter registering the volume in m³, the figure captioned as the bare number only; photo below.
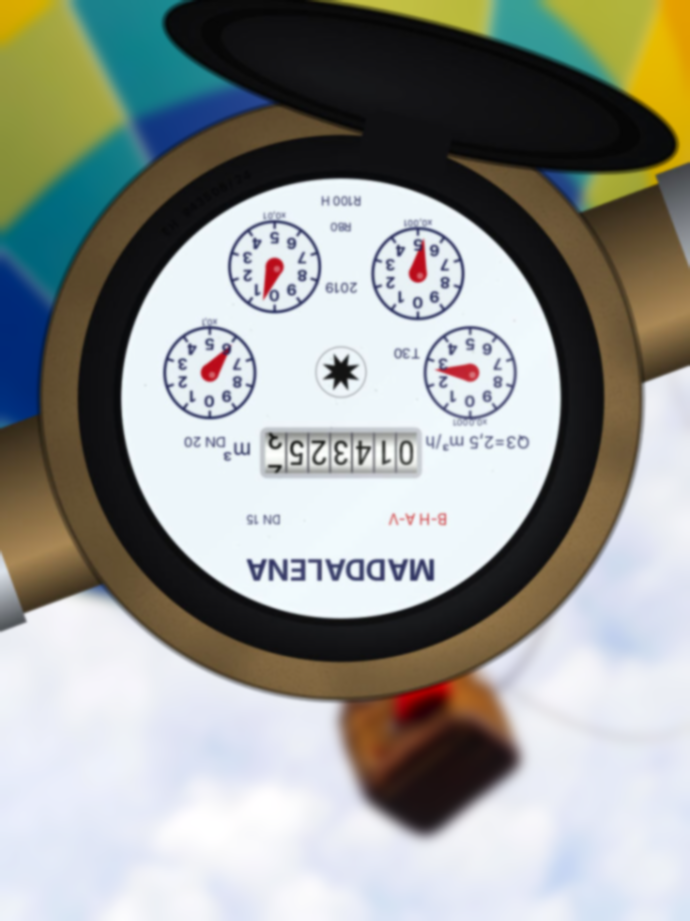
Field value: 143252.6052
